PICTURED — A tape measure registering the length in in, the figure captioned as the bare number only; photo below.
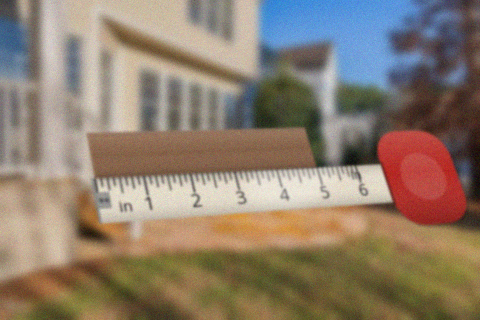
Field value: 5
